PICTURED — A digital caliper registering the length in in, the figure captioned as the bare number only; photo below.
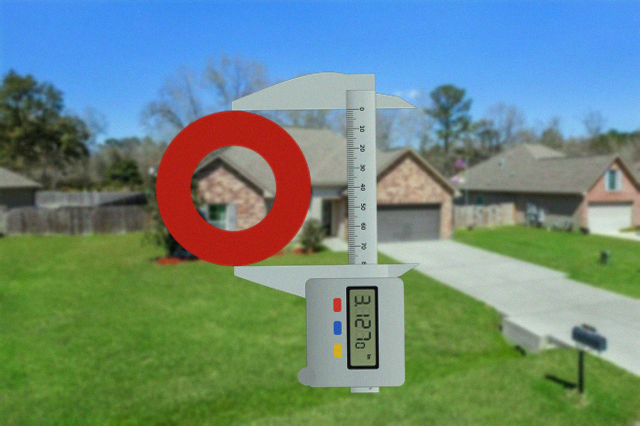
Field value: 3.1270
